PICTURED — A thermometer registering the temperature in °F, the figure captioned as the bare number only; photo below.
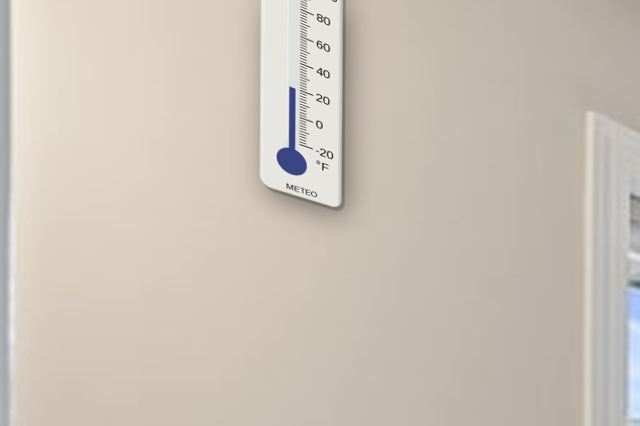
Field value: 20
